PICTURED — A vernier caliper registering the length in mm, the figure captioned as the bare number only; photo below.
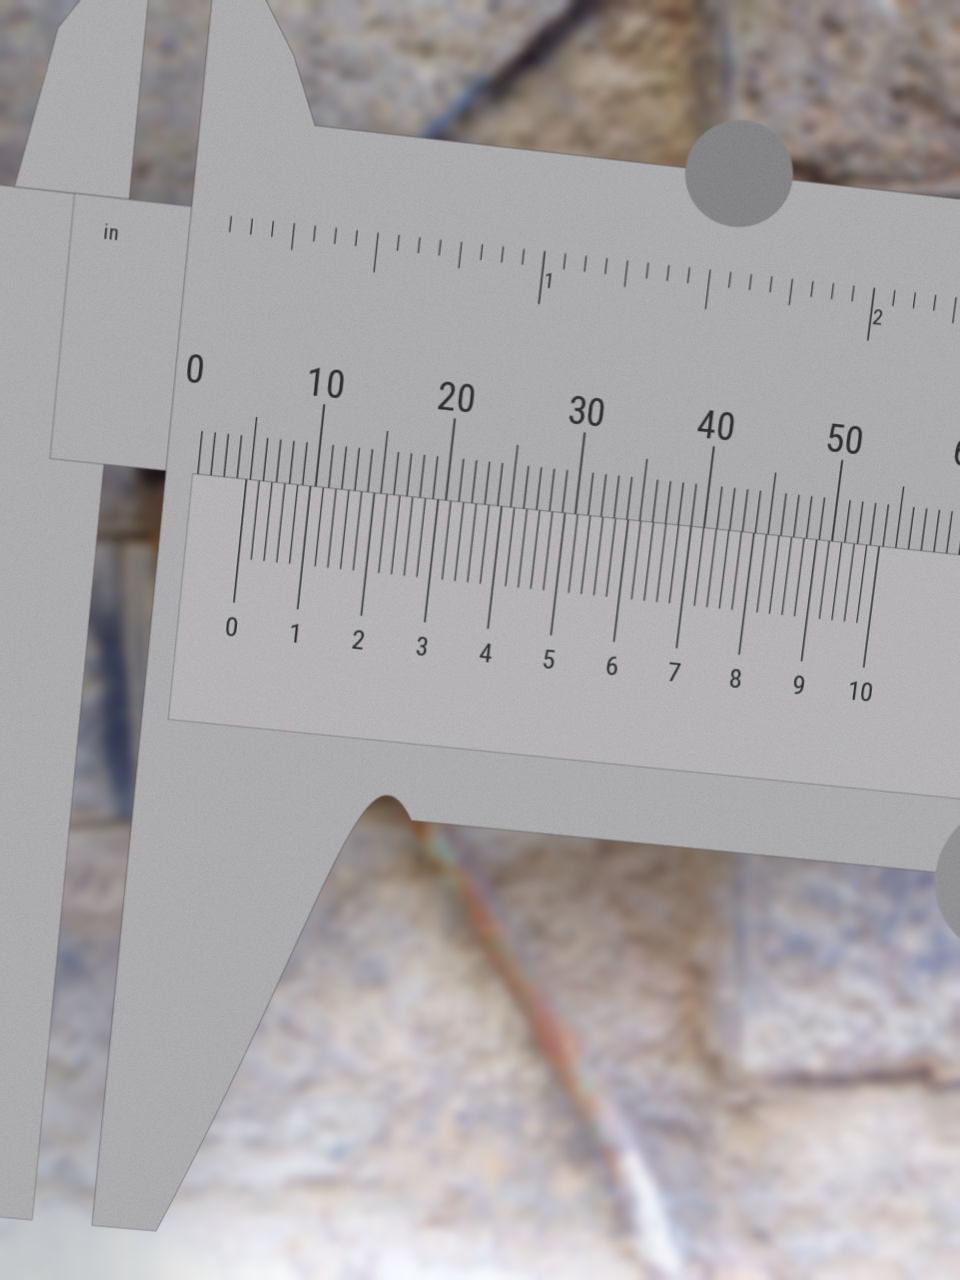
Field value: 4.7
